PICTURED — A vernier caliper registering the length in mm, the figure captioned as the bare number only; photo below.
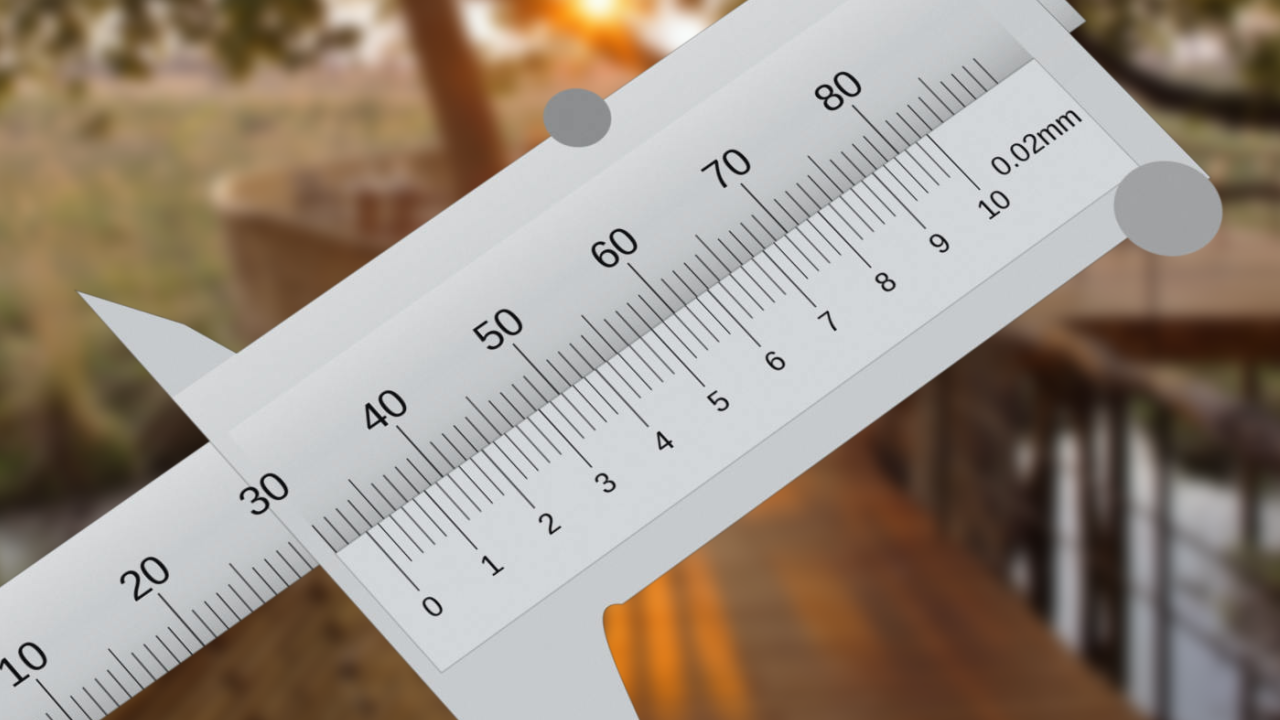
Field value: 33.5
